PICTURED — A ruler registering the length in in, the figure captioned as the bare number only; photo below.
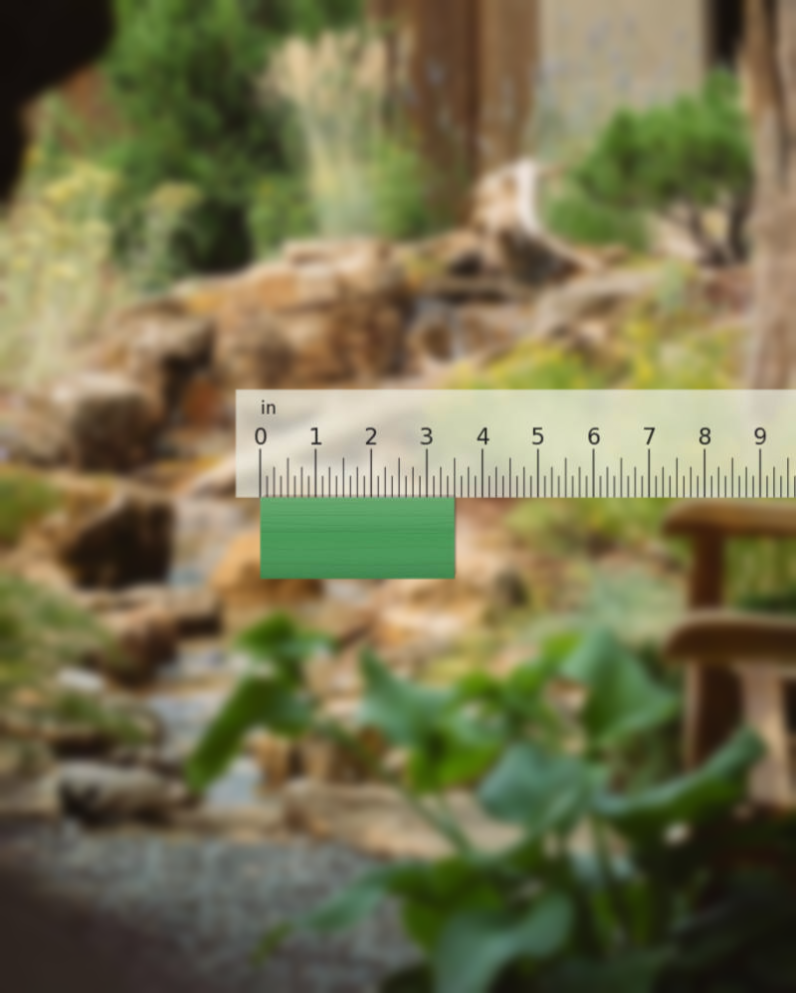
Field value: 3.5
